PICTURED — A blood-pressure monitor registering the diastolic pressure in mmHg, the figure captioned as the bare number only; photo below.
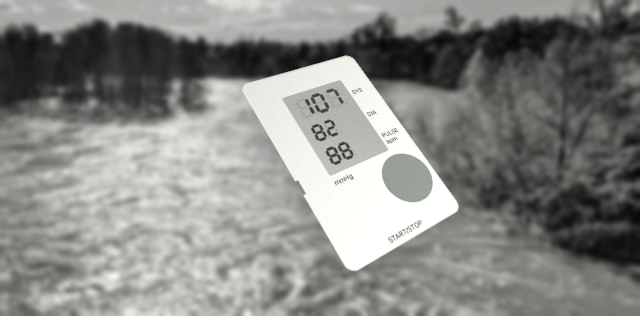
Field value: 82
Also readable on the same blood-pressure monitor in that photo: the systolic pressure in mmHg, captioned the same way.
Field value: 107
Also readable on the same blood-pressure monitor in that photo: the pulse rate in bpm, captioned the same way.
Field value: 88
